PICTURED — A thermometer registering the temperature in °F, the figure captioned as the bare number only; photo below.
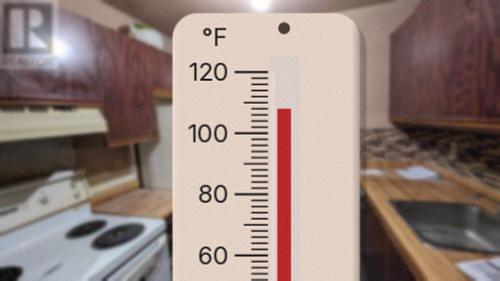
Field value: 108
